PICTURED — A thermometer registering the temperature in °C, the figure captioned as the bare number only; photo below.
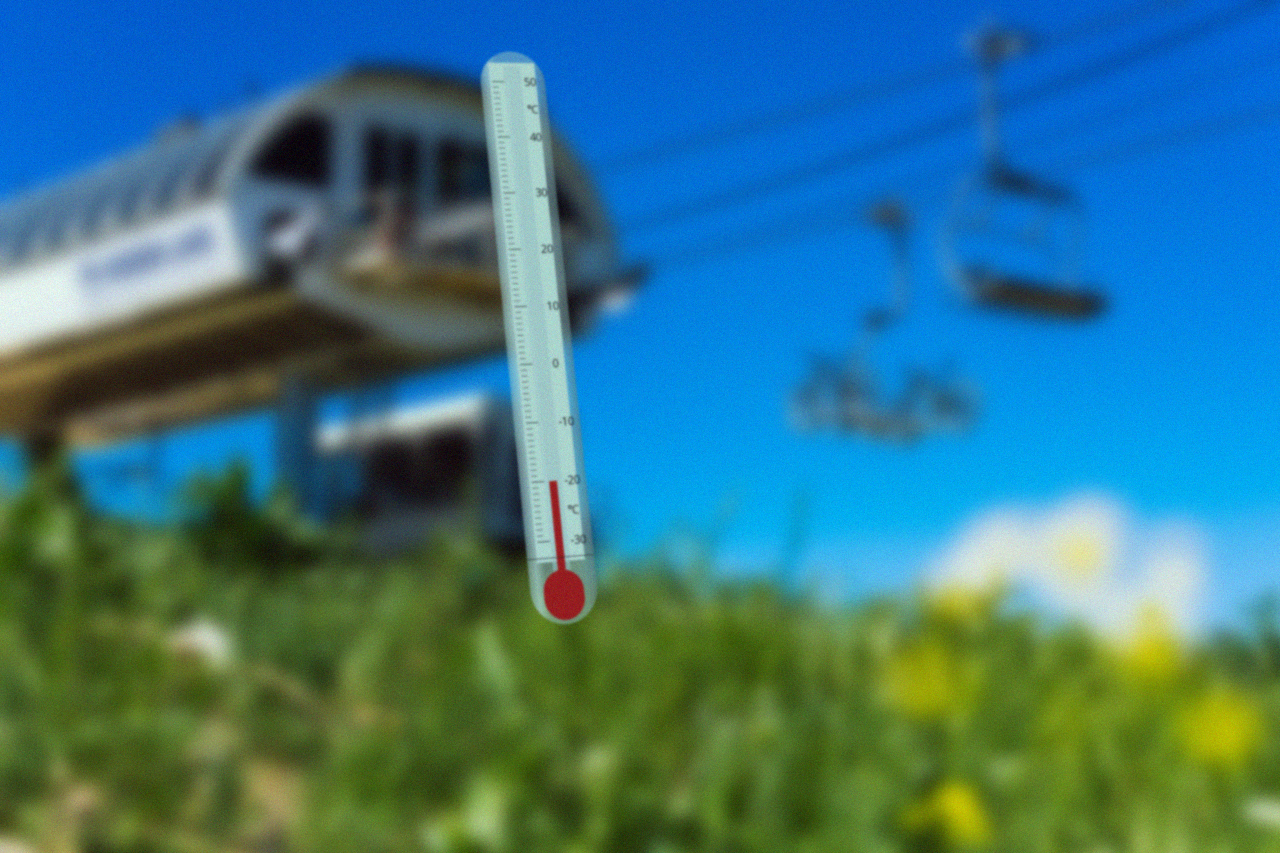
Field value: -20
